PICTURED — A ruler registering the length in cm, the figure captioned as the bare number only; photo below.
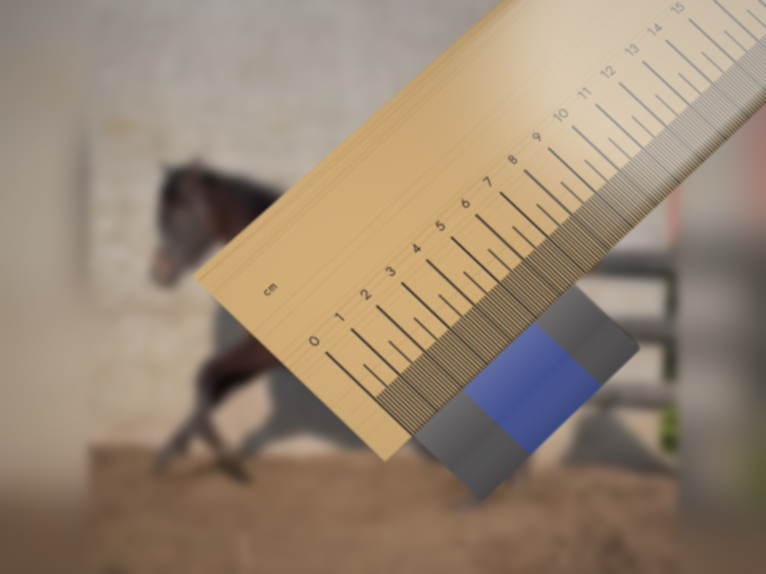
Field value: 6.5
